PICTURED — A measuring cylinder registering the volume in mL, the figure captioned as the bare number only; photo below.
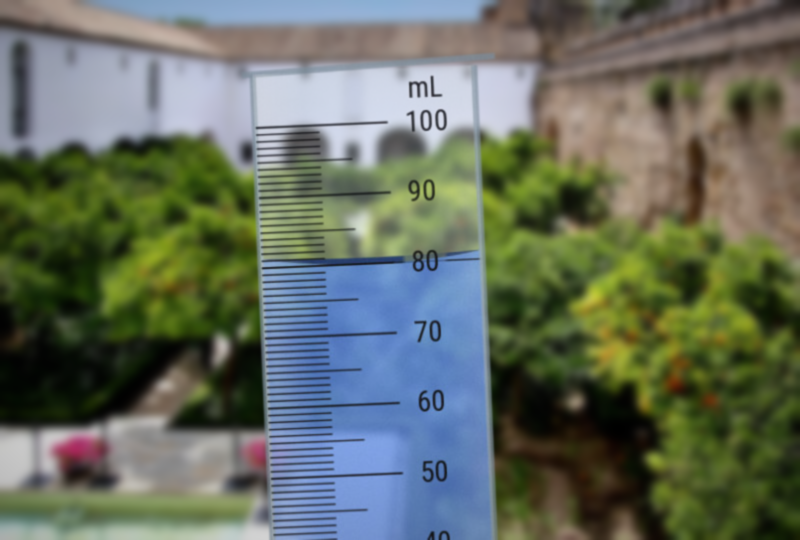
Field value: 80
